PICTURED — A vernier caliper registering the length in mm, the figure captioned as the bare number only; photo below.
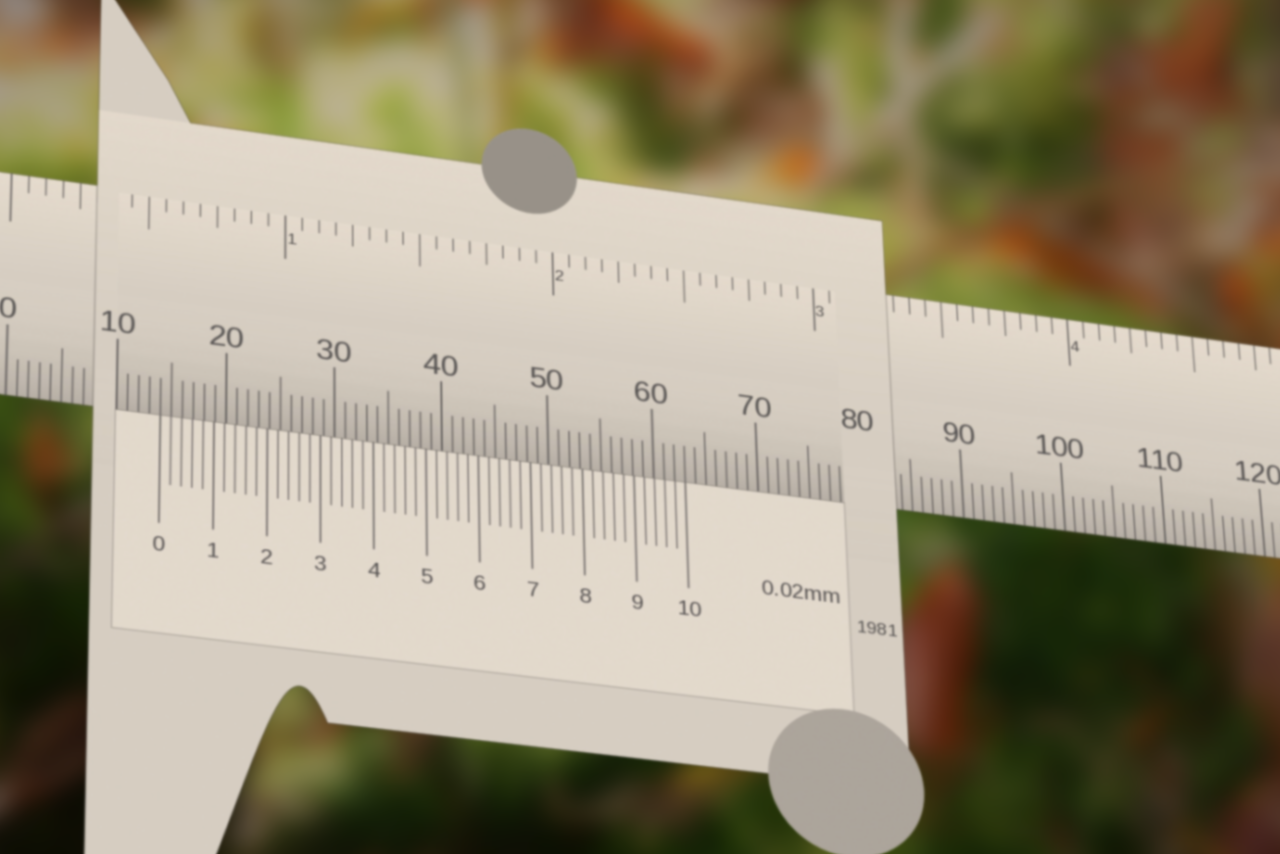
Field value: 14.0
